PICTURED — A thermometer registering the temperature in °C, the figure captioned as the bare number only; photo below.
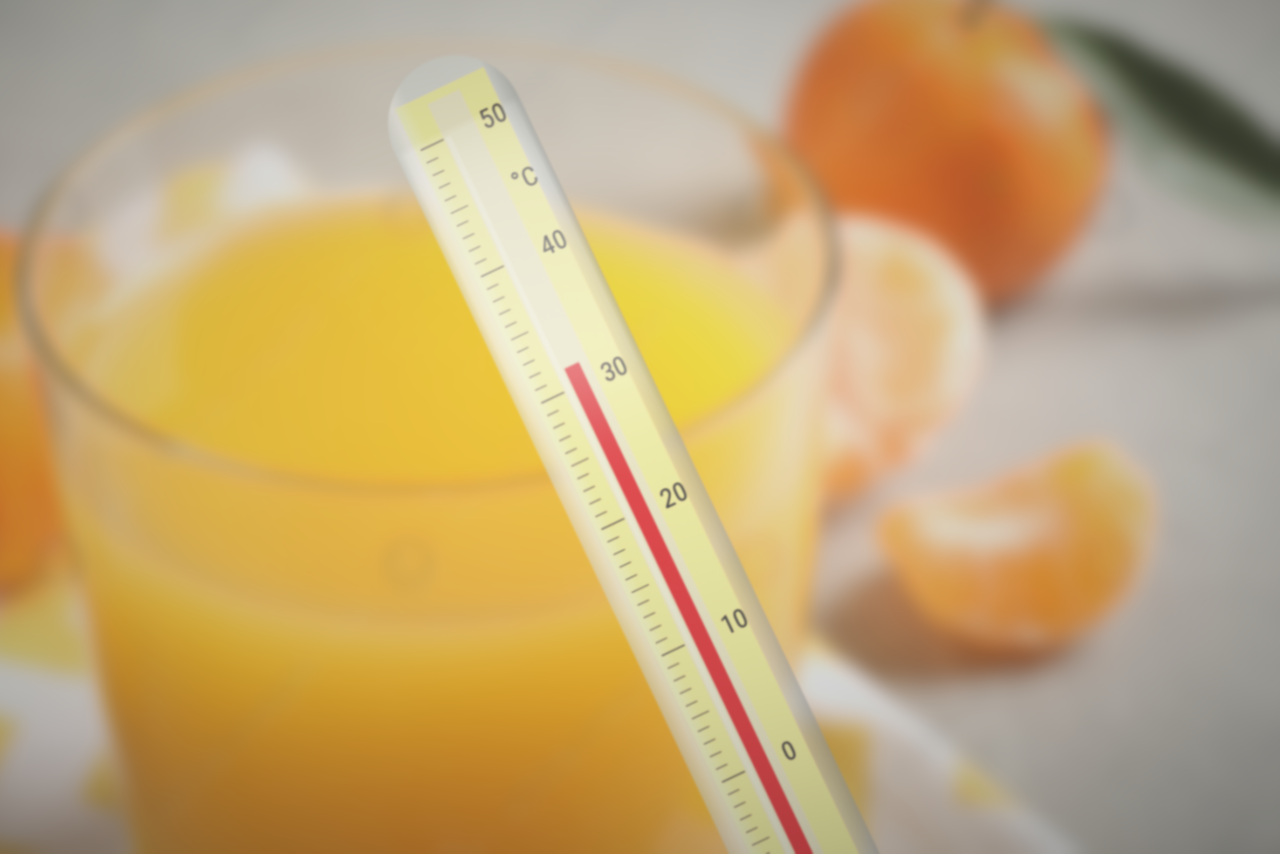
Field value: 31.5
